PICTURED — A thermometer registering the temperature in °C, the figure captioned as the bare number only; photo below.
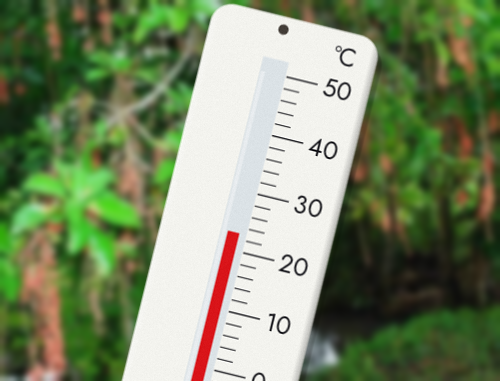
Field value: 23
